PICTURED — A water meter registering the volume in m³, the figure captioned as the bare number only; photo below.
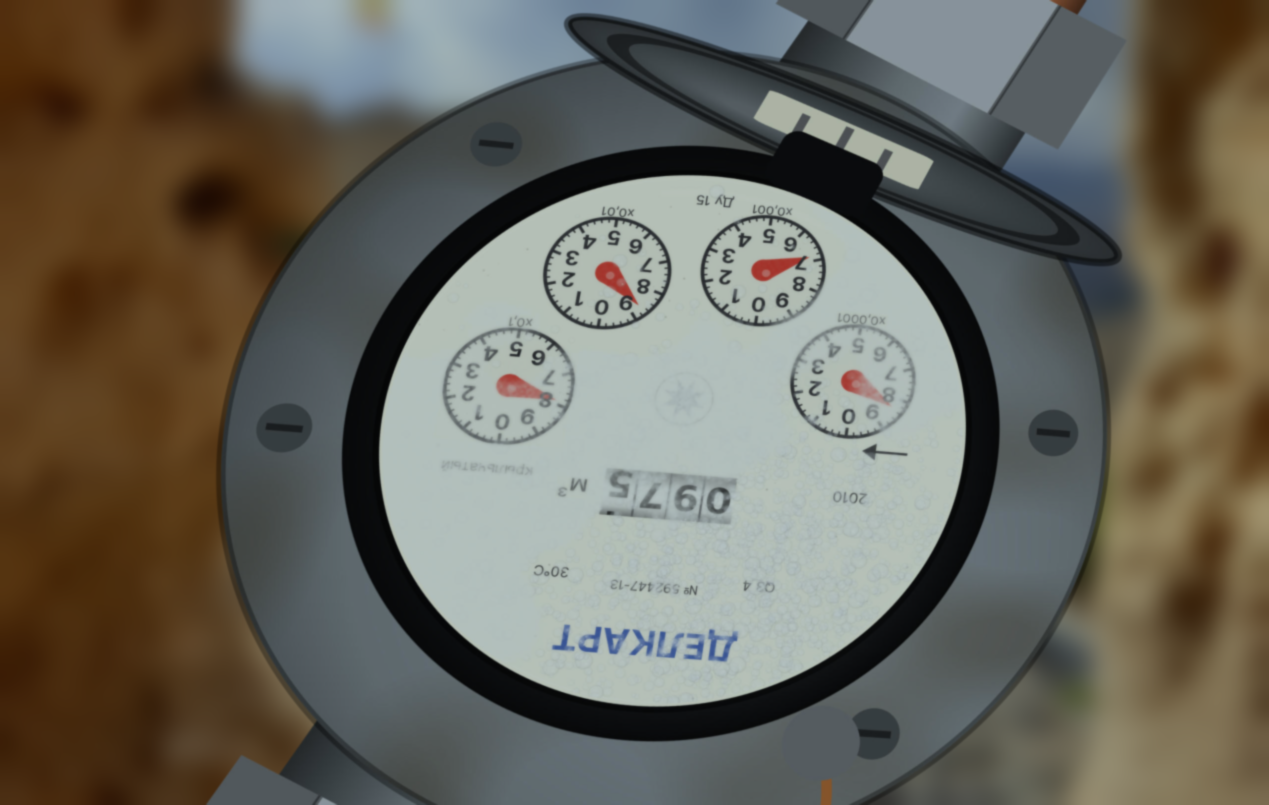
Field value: 974.7868
